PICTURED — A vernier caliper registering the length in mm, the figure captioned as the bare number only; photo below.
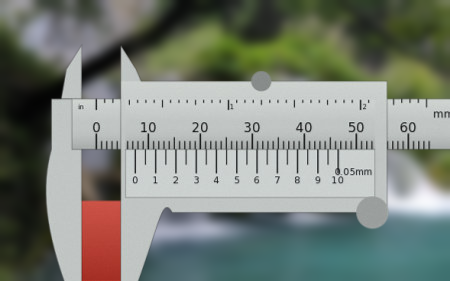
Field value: 7.5
